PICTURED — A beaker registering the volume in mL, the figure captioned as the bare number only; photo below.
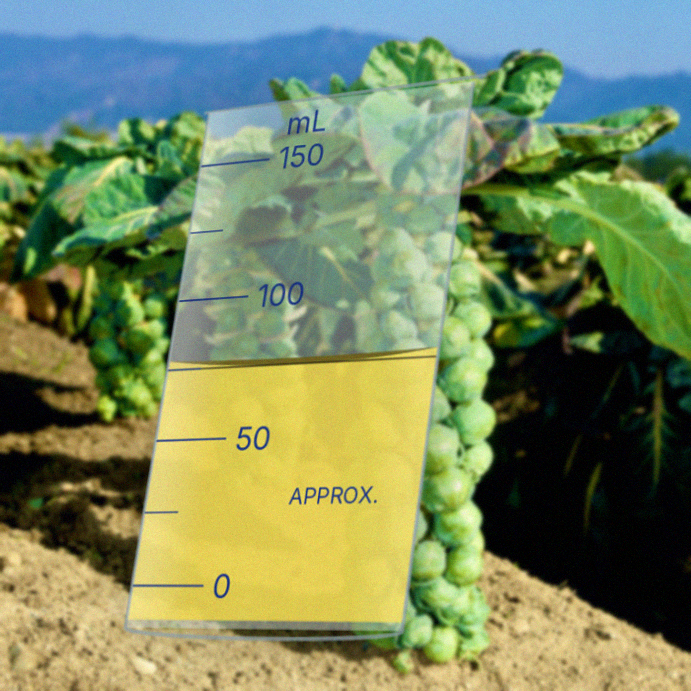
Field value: 75
